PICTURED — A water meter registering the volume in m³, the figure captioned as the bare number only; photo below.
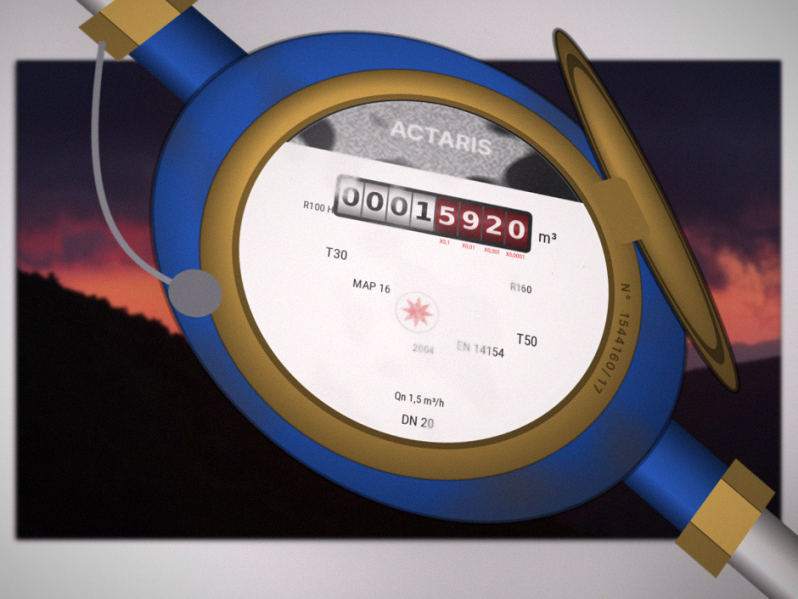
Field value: 1.5920
